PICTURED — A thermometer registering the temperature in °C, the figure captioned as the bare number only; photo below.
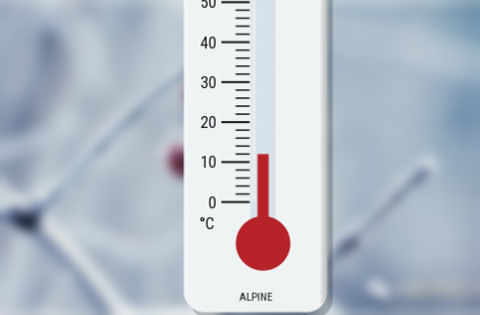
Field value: 12
